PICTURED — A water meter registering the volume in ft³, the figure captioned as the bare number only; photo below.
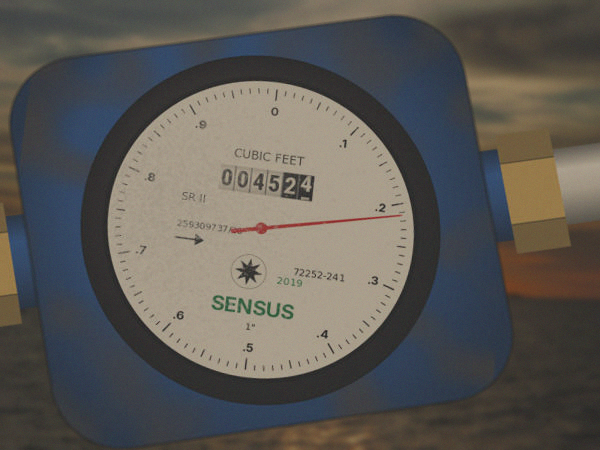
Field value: 4524.21
